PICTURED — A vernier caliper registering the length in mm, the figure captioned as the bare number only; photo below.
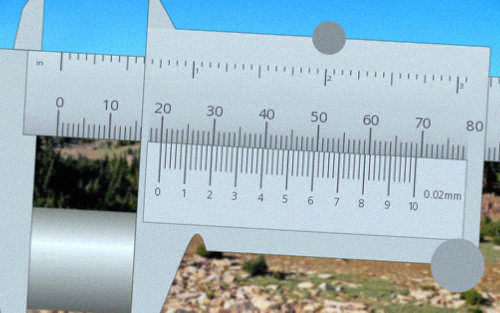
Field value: 20.0
